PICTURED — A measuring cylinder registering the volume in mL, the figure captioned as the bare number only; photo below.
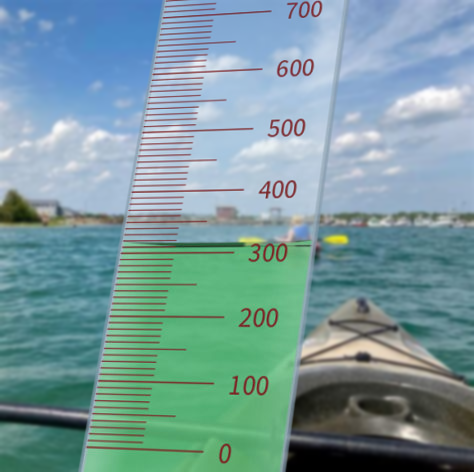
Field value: 310
